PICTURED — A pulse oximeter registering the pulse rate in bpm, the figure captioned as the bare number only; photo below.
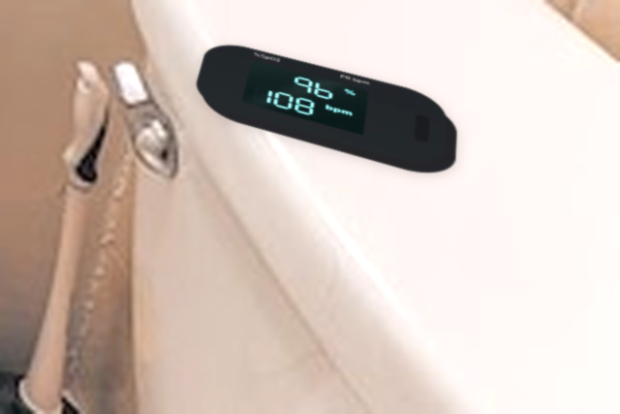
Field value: 108
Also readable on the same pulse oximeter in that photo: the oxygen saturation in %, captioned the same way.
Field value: 96
